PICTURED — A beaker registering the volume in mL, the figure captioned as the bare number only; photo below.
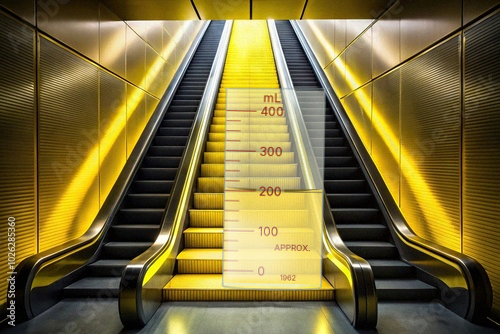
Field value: 200
